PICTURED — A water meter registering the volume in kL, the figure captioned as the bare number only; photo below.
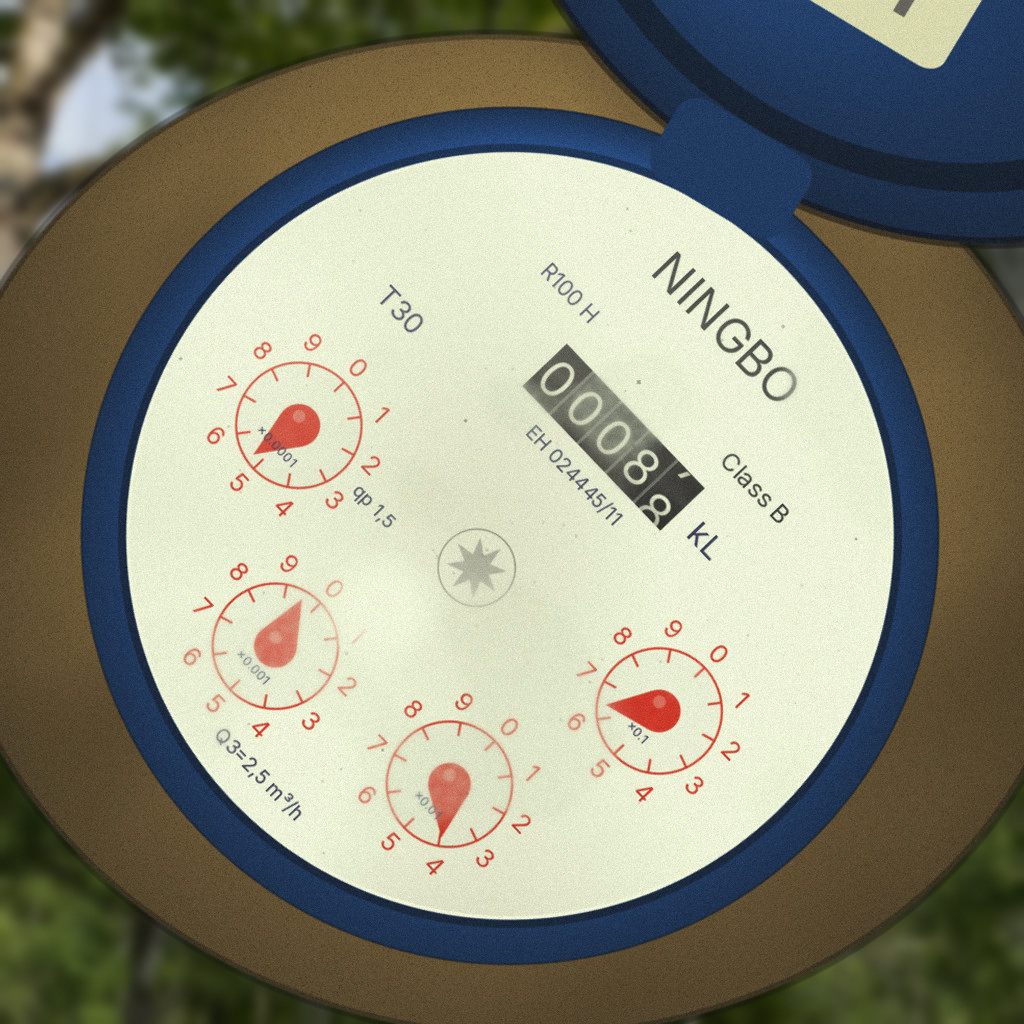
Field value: 87.6395
